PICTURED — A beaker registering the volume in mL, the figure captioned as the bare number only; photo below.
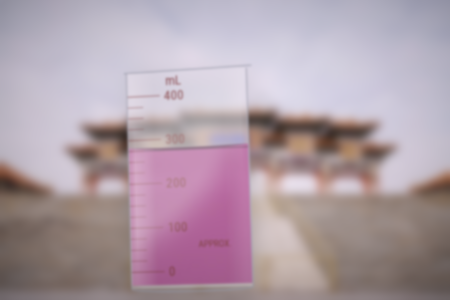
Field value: 275
